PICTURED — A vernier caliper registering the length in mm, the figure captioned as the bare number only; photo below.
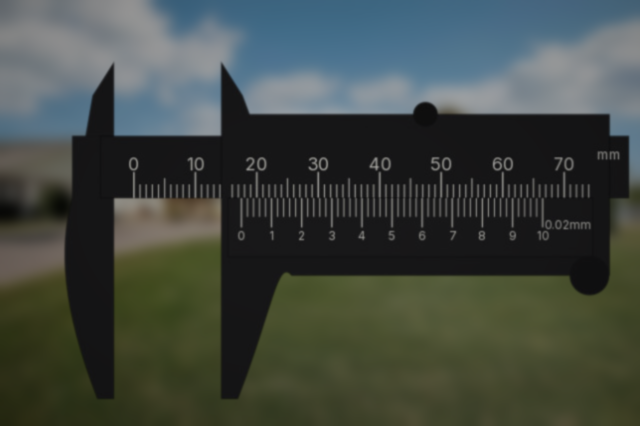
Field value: 17.5
